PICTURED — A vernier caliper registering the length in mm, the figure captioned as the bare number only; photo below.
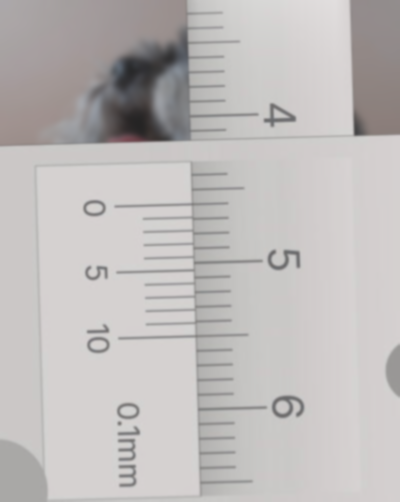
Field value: 46.0
